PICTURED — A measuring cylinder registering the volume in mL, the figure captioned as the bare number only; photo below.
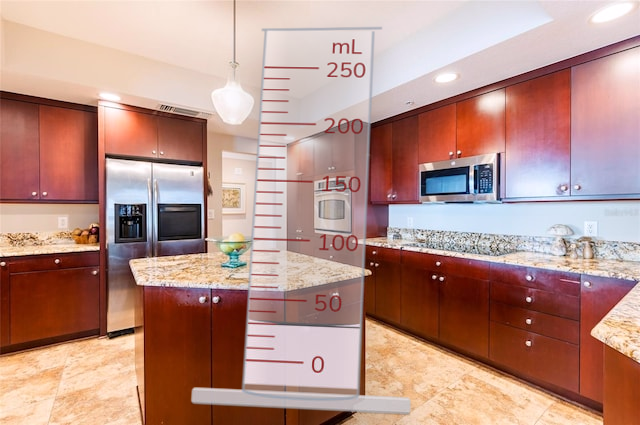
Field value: 30
